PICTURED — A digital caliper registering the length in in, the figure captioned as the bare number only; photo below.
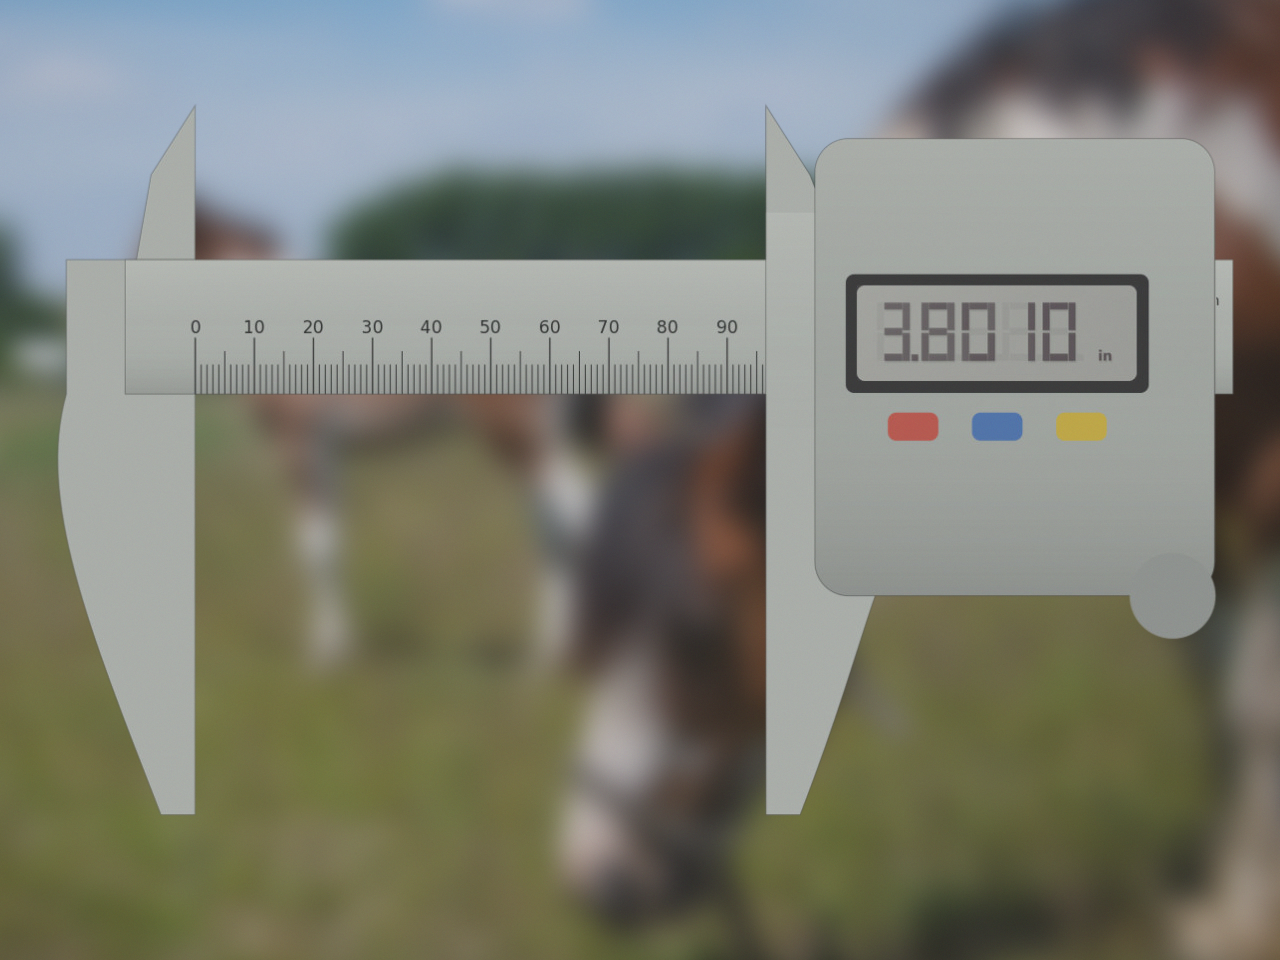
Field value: 3.8010
